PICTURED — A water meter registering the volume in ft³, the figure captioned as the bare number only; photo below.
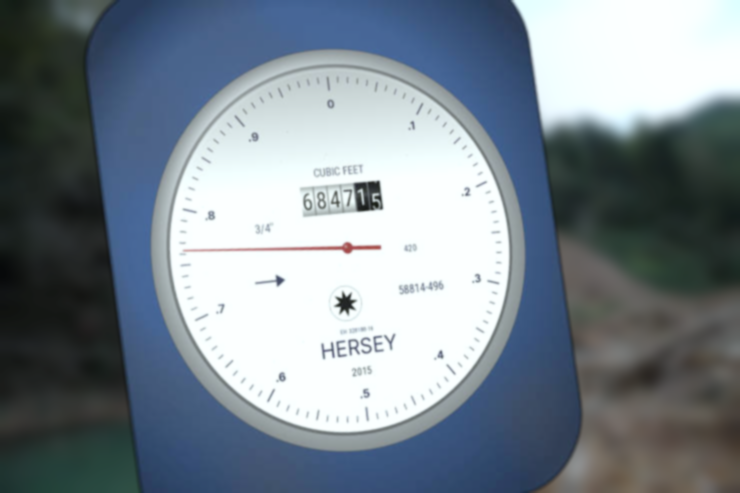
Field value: 684714.76
